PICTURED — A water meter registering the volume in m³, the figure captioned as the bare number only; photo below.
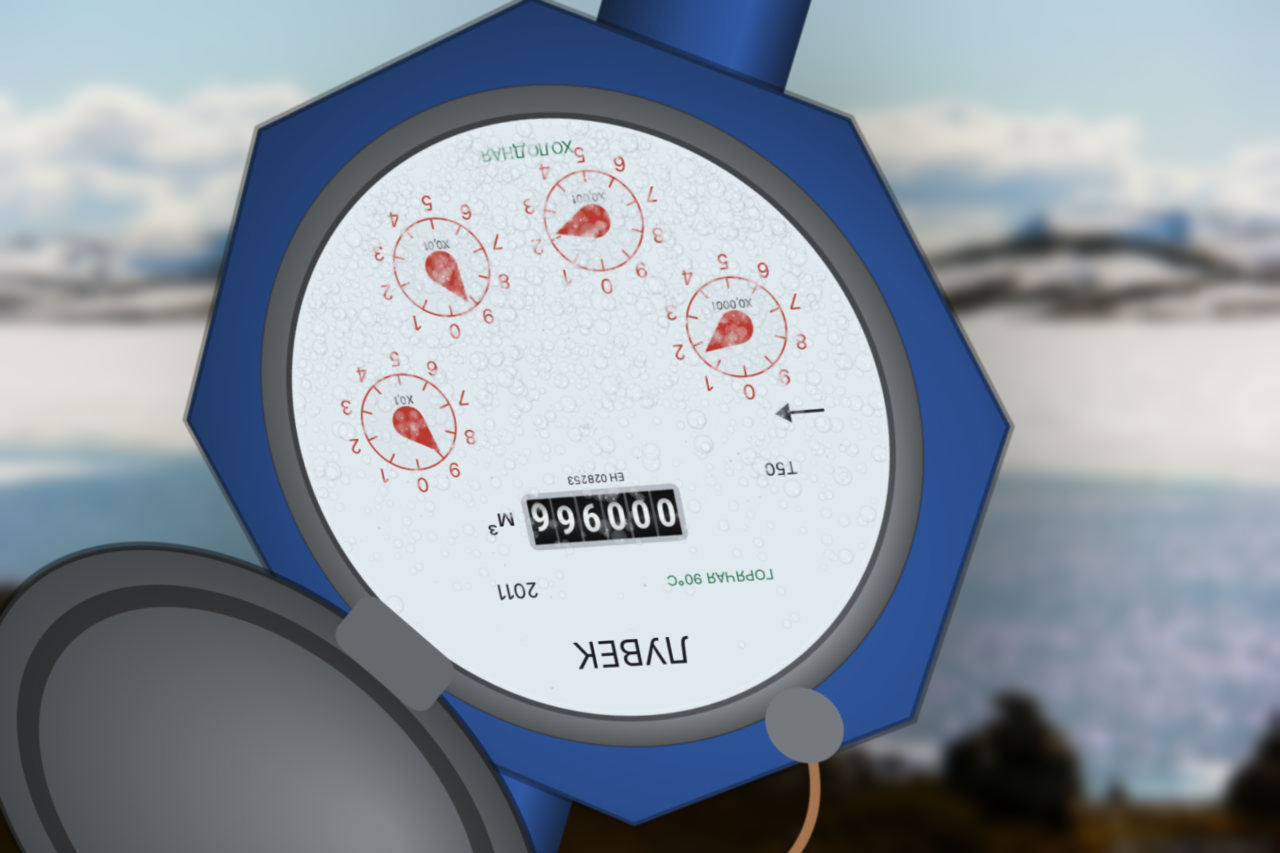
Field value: 965.8921
